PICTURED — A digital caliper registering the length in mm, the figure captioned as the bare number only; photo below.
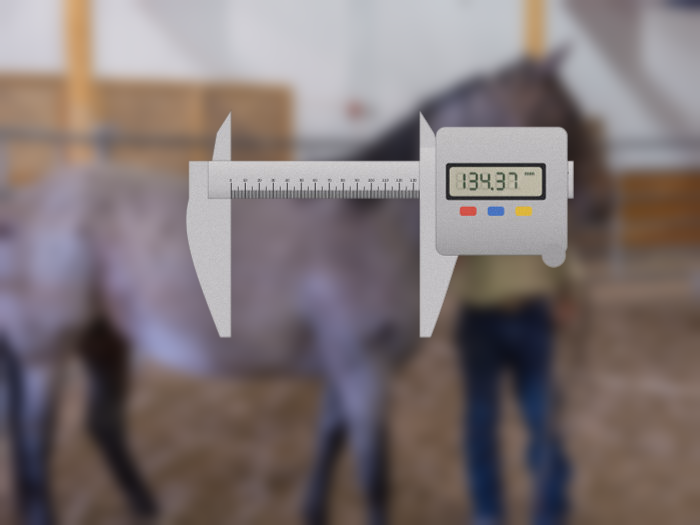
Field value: 134.37
